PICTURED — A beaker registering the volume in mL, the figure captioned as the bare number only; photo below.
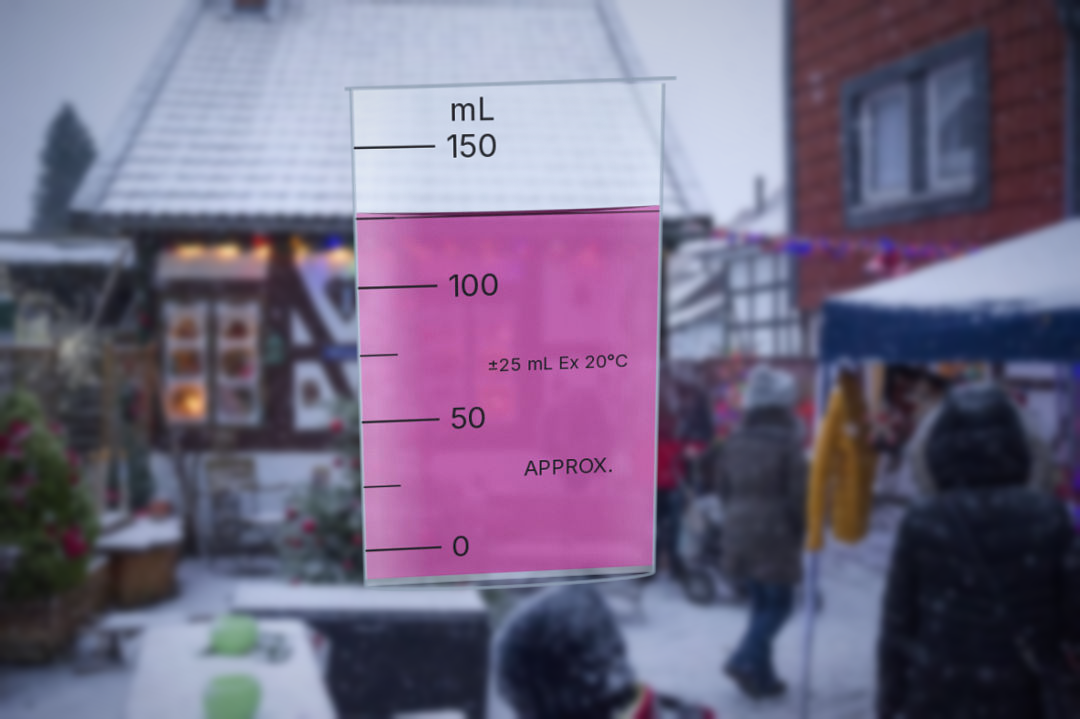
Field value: 125
